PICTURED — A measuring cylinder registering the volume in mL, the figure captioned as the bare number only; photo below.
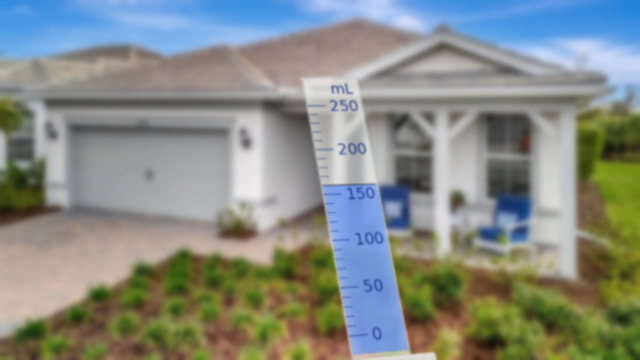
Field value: 160
